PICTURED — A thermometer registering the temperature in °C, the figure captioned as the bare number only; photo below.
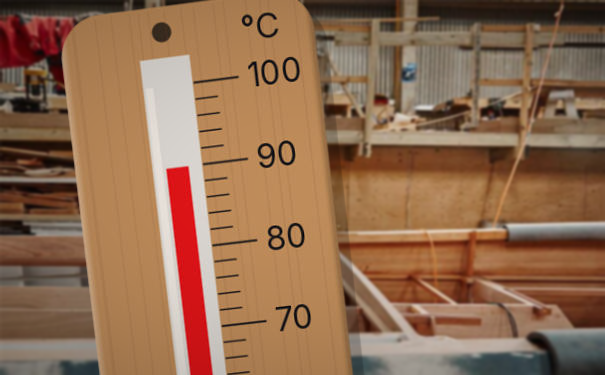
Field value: 90
